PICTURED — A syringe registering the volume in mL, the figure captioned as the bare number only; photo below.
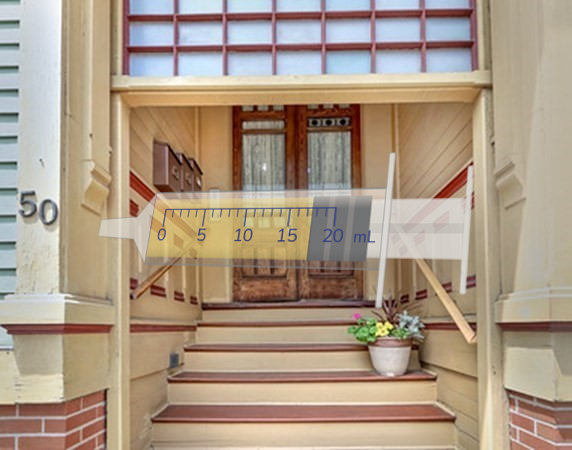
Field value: 17.5
